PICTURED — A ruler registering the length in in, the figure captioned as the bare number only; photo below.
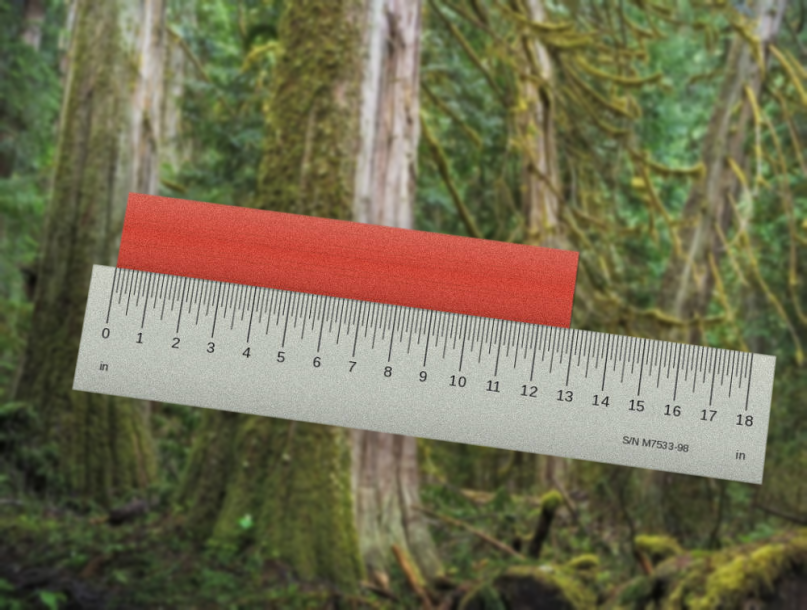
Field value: 12.875
